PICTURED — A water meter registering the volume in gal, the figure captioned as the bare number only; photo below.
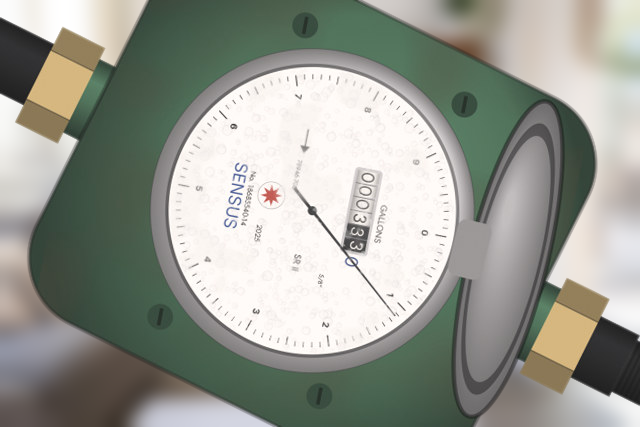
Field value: 3331.1
